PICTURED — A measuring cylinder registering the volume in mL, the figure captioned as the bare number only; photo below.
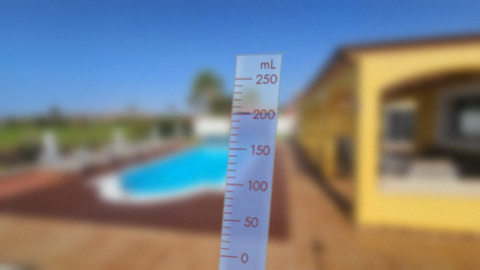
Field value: 200
